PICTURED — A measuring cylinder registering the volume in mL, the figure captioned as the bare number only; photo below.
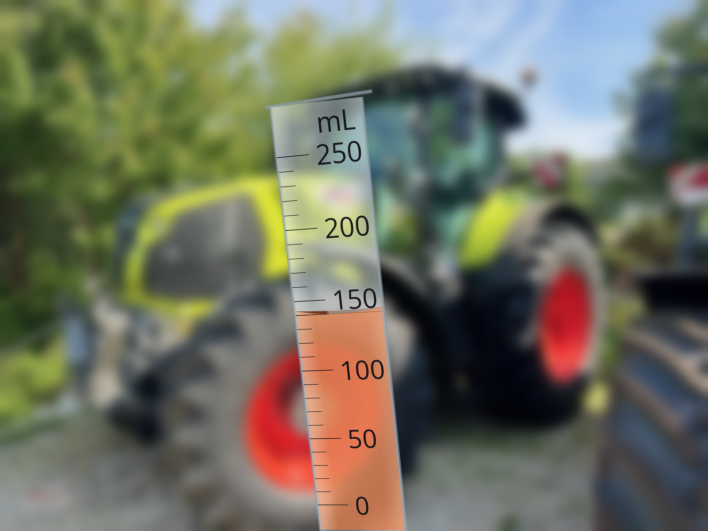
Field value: 140
